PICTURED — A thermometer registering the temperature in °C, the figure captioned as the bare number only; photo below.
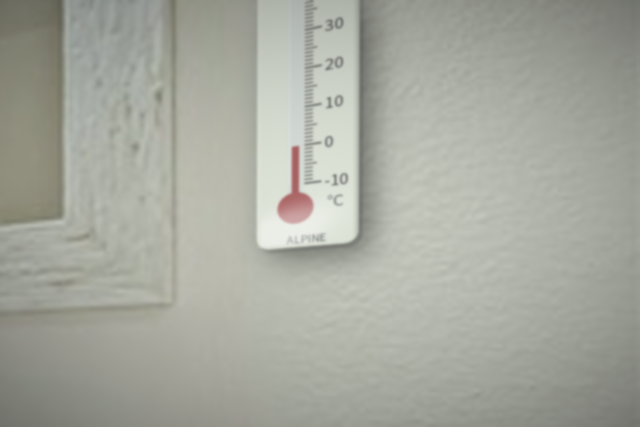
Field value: 0
